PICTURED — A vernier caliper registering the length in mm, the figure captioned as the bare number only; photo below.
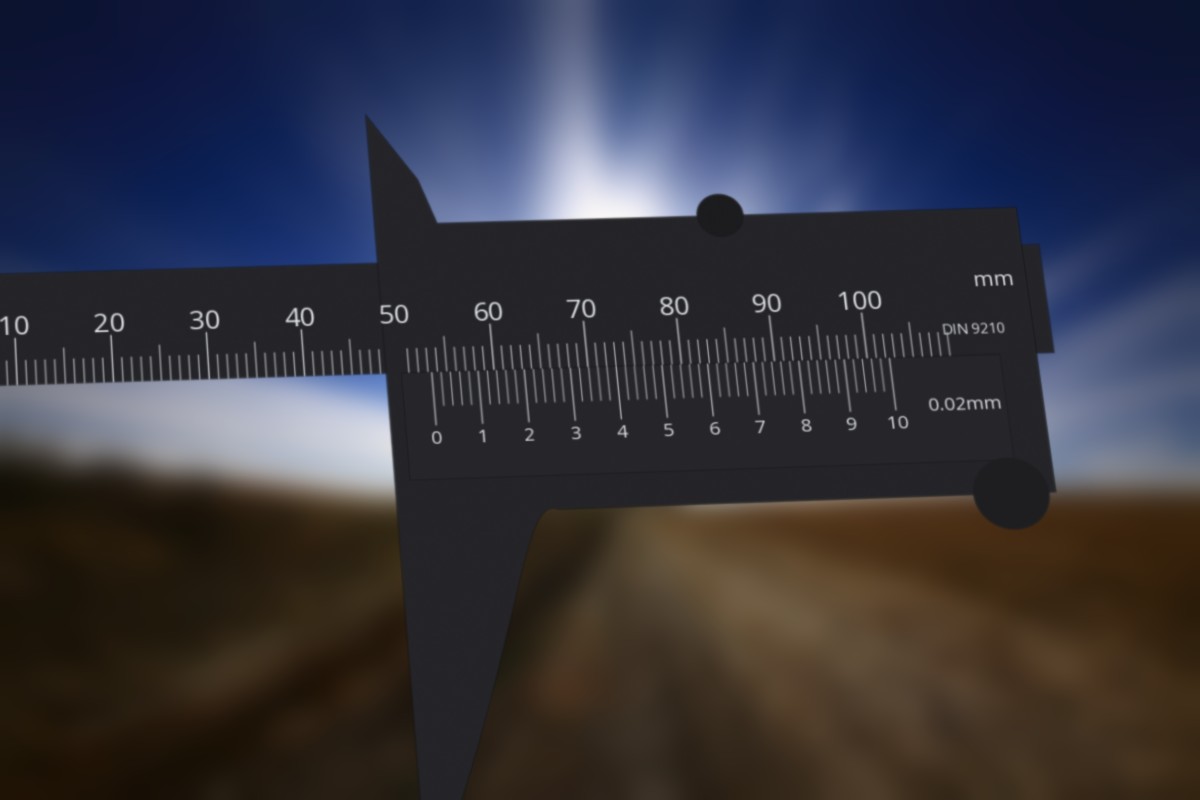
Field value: 53.4
